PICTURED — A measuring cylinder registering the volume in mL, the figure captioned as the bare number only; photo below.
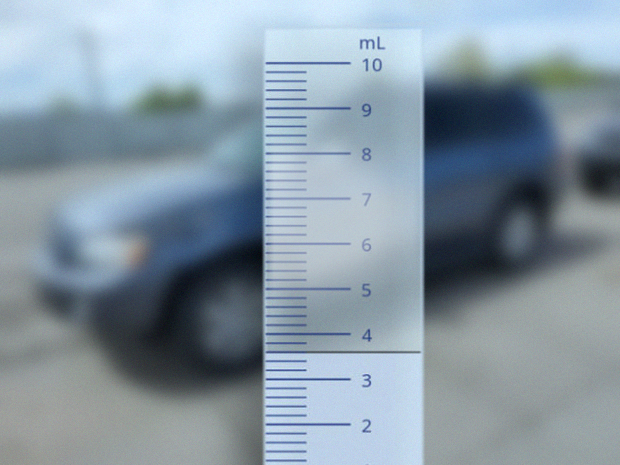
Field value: 3.6
